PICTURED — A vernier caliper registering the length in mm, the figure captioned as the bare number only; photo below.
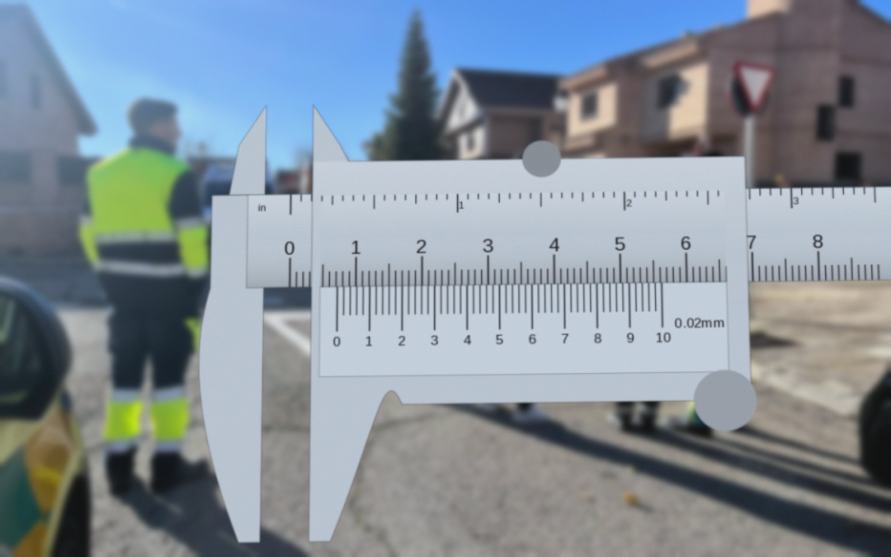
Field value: 7.2
